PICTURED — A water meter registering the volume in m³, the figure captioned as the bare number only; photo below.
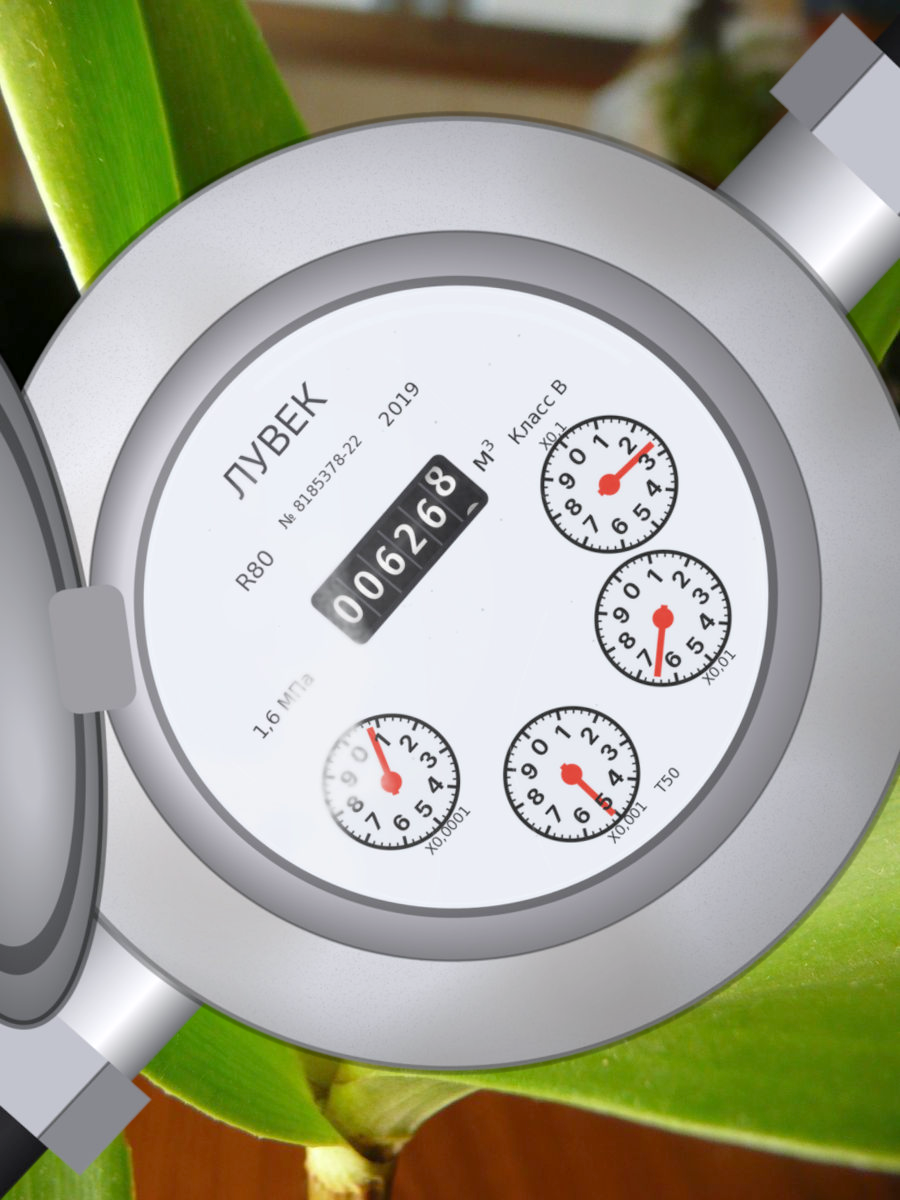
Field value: 6268.2650
